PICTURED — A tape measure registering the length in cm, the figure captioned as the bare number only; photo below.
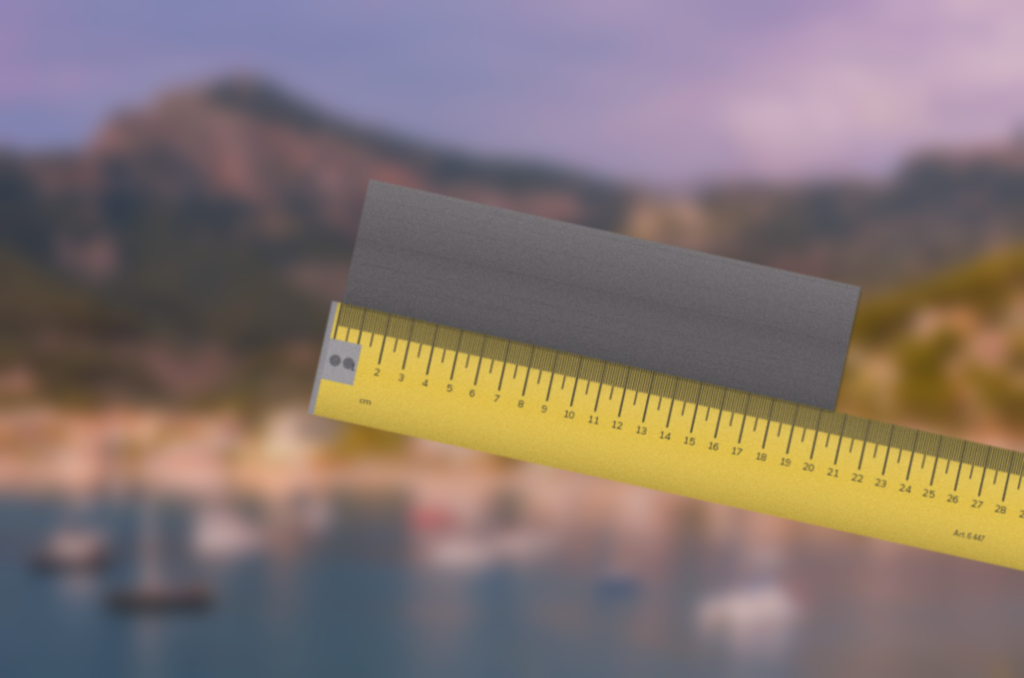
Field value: 20.5
